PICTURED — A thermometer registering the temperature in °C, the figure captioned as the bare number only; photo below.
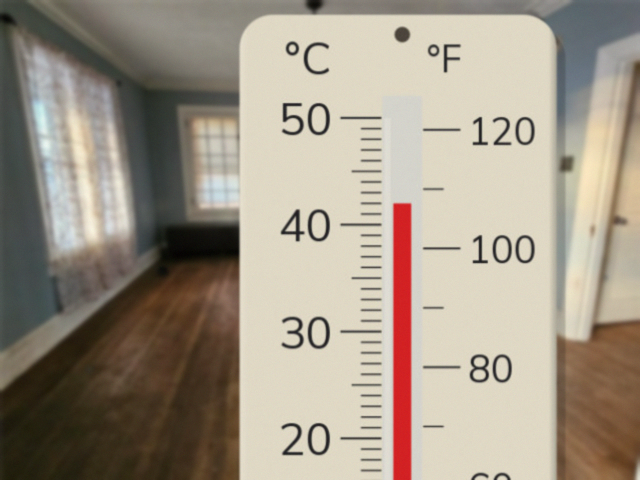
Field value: 42
